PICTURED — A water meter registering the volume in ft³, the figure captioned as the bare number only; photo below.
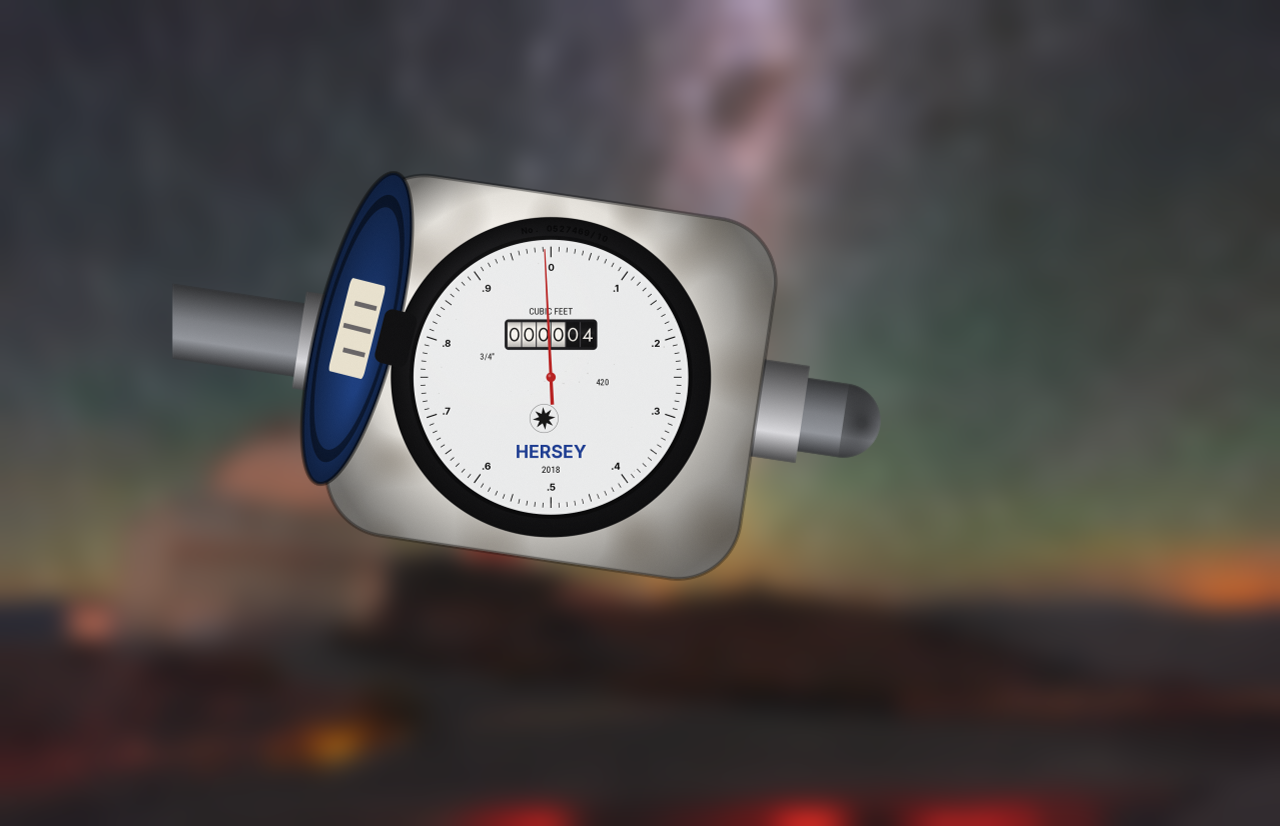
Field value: 3.99
